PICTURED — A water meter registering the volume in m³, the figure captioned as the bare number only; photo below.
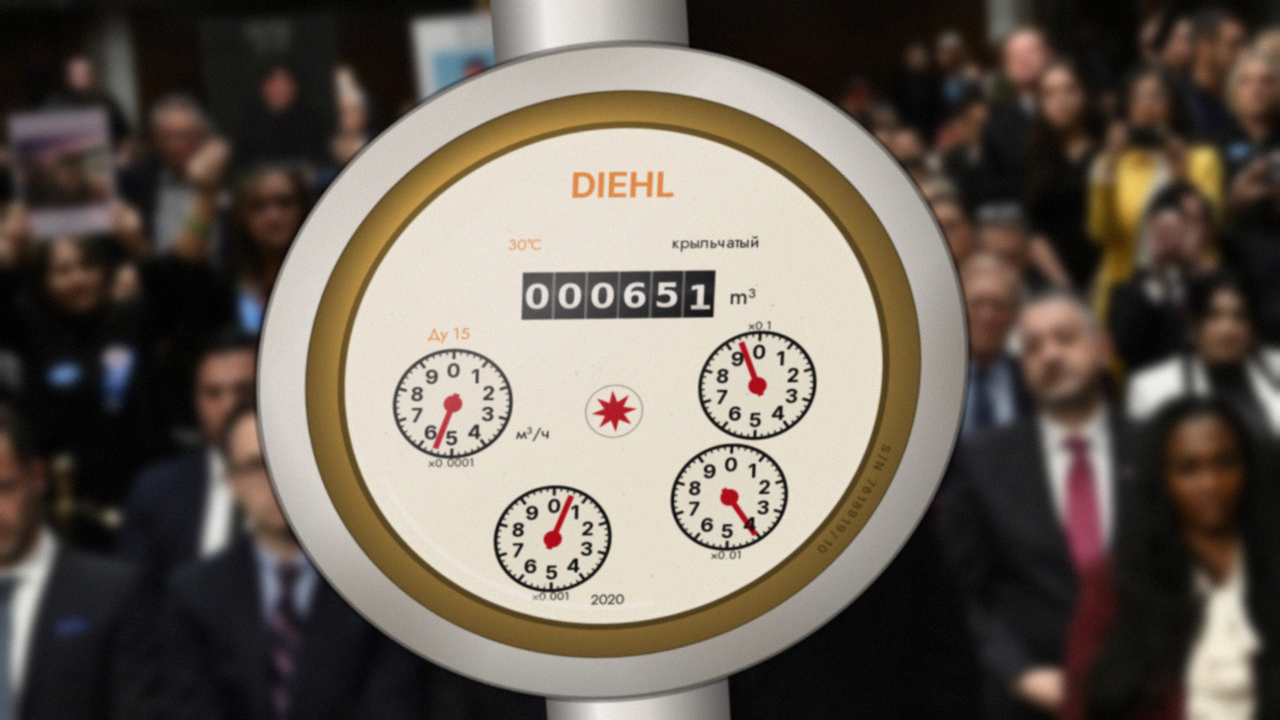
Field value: 650.9405
